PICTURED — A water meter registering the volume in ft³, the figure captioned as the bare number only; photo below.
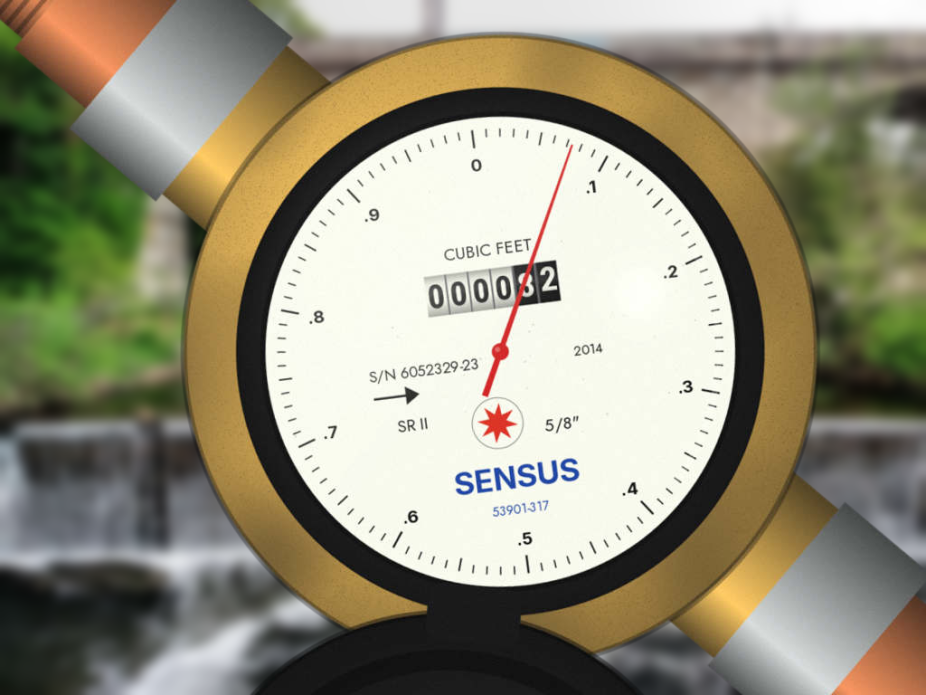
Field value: 82.07
